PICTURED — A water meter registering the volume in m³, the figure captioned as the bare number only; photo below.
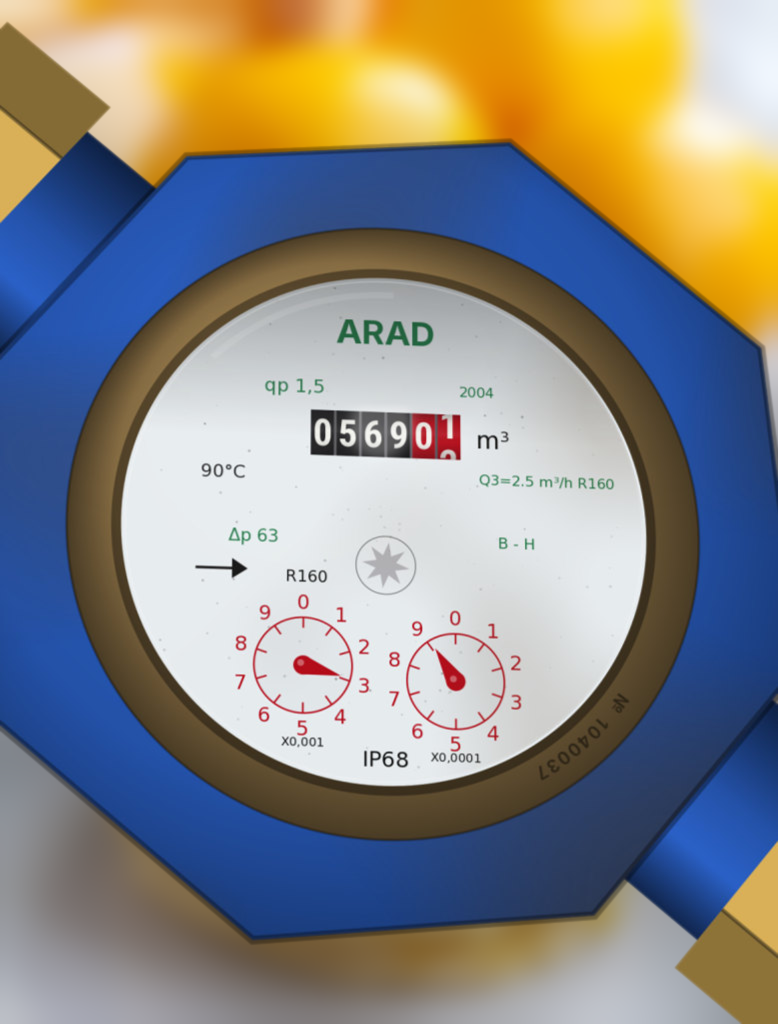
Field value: 569.0129
